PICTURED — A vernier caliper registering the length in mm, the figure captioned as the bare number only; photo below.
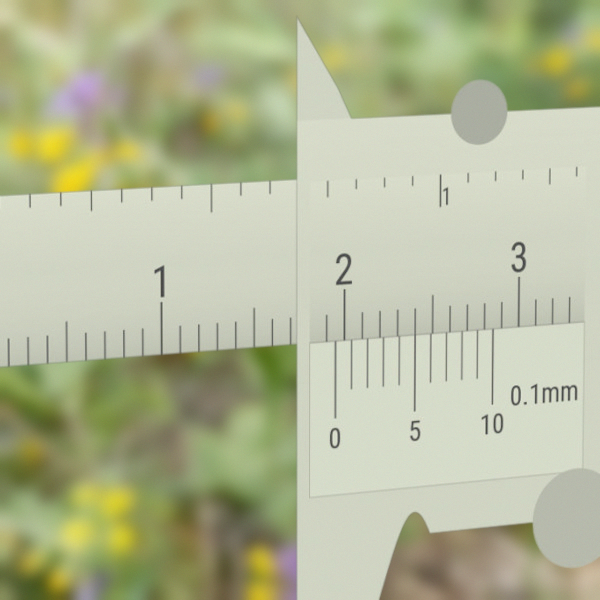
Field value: 19.5
